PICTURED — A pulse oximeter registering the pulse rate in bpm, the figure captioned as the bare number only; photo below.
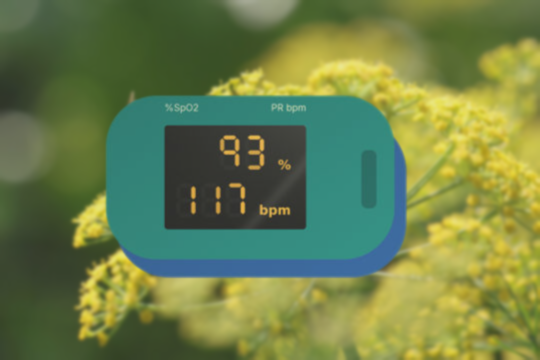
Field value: 117
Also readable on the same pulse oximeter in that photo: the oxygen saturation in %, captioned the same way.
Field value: 93
